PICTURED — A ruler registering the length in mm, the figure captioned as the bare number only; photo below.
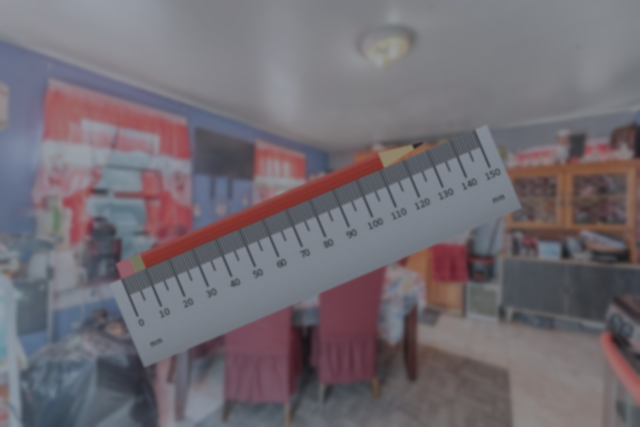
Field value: 130
